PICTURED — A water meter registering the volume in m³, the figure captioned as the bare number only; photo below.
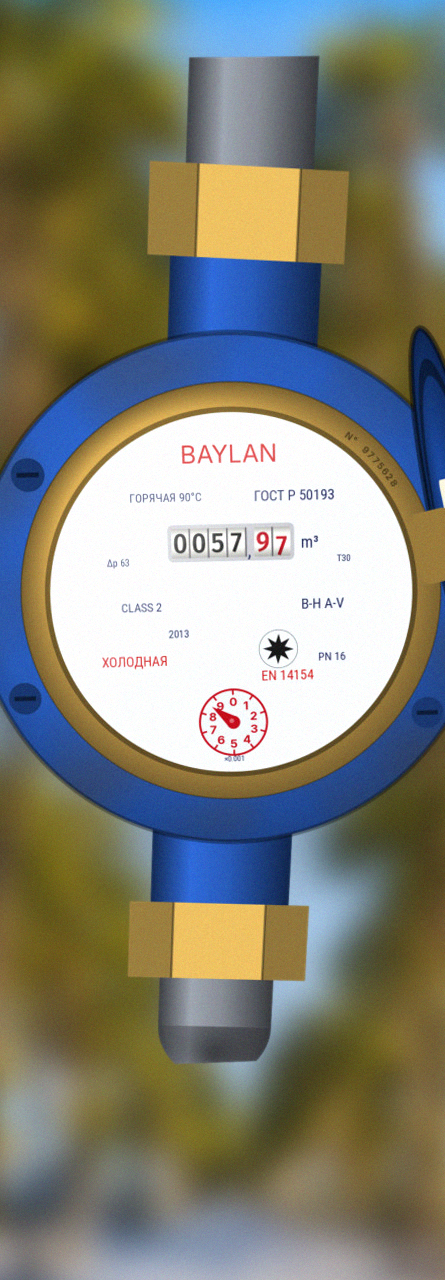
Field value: 57.968
